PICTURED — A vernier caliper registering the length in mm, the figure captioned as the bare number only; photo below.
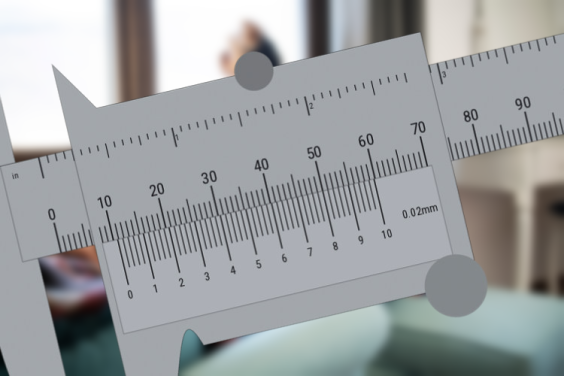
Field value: 10.8
